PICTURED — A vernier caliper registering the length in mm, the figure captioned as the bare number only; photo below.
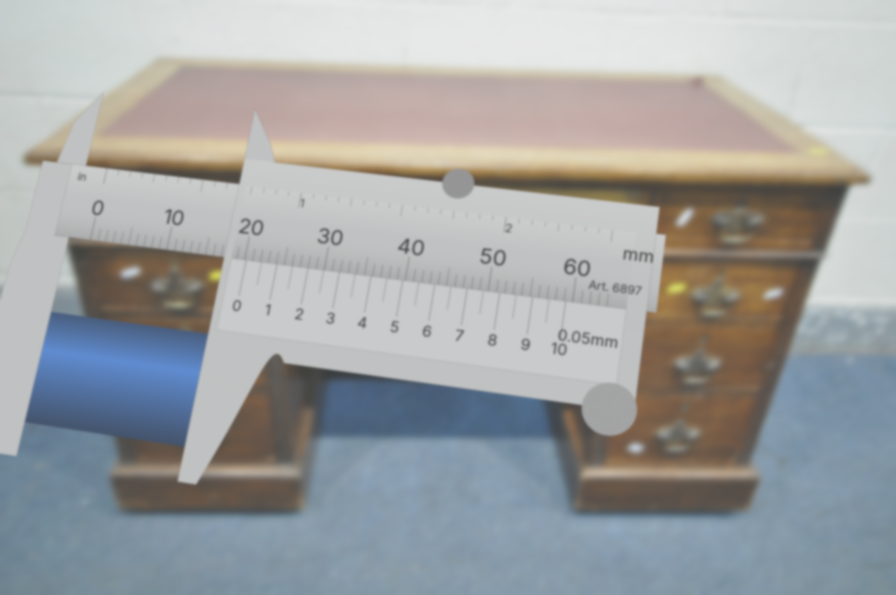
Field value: 20.2
